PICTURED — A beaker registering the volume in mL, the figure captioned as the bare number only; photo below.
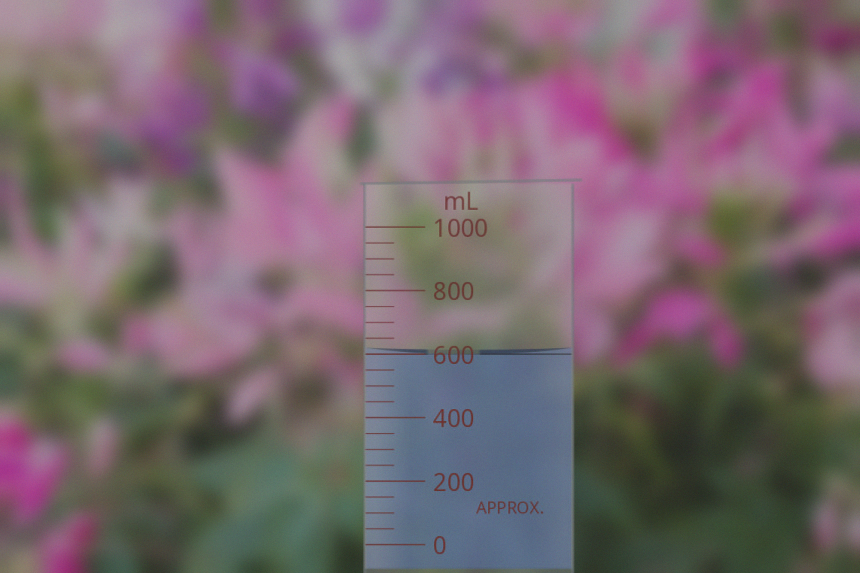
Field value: 600
